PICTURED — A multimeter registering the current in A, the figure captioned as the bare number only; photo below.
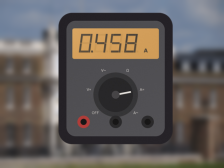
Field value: 0.458
